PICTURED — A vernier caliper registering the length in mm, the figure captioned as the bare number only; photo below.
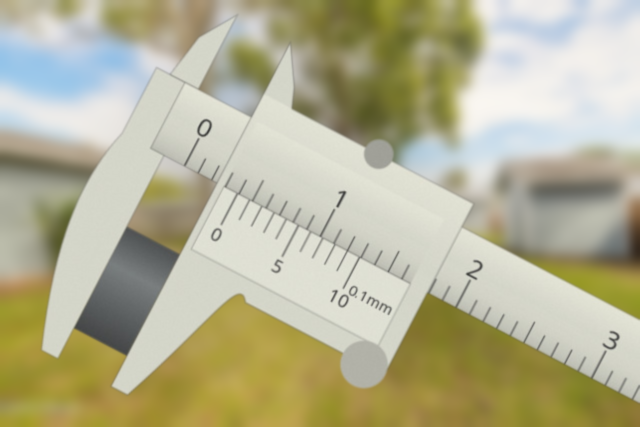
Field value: 3.9
